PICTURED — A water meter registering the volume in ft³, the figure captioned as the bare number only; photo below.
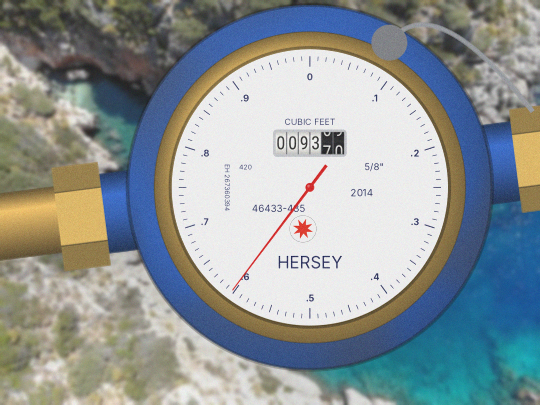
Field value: 9369.60
